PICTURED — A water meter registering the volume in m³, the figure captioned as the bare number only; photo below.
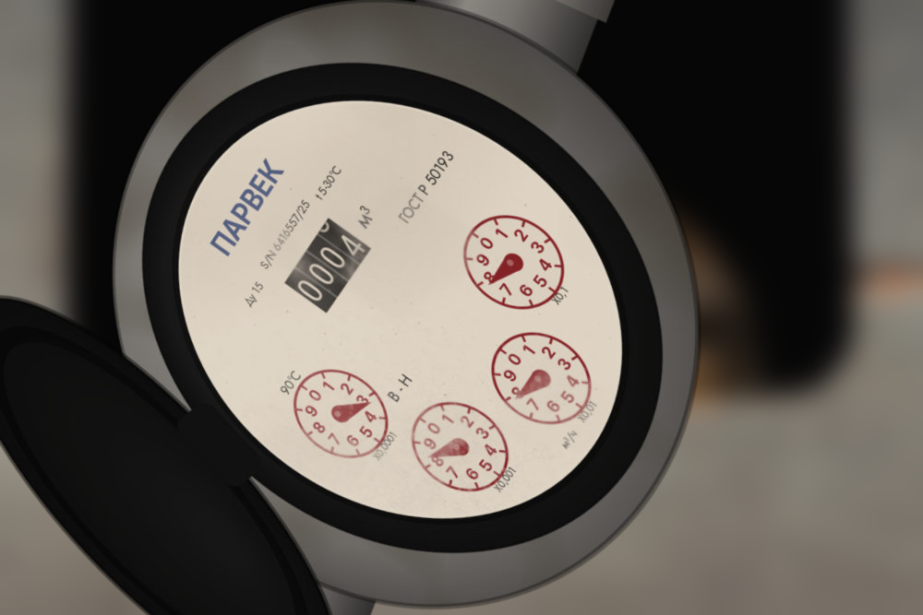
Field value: 3.7783
